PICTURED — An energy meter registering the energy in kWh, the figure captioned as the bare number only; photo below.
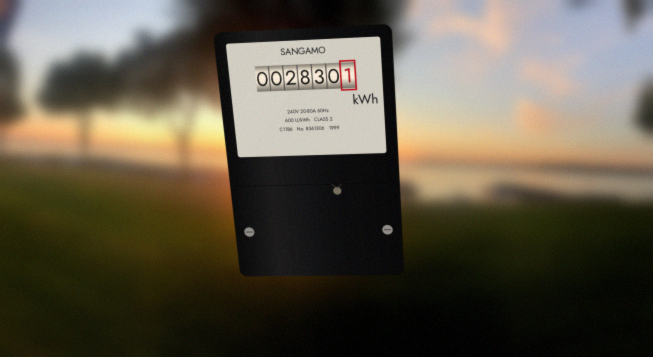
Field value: 2830.1
